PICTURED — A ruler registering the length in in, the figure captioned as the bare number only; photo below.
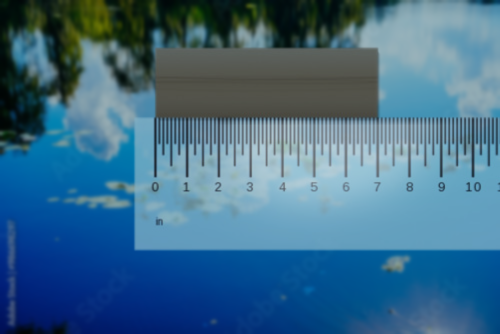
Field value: 7
